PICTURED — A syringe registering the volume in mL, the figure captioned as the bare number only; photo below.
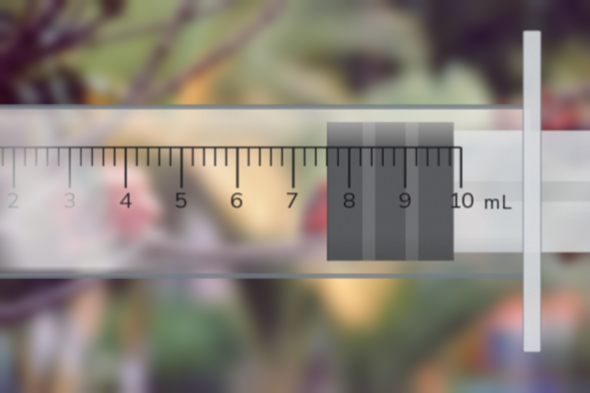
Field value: 7.6
